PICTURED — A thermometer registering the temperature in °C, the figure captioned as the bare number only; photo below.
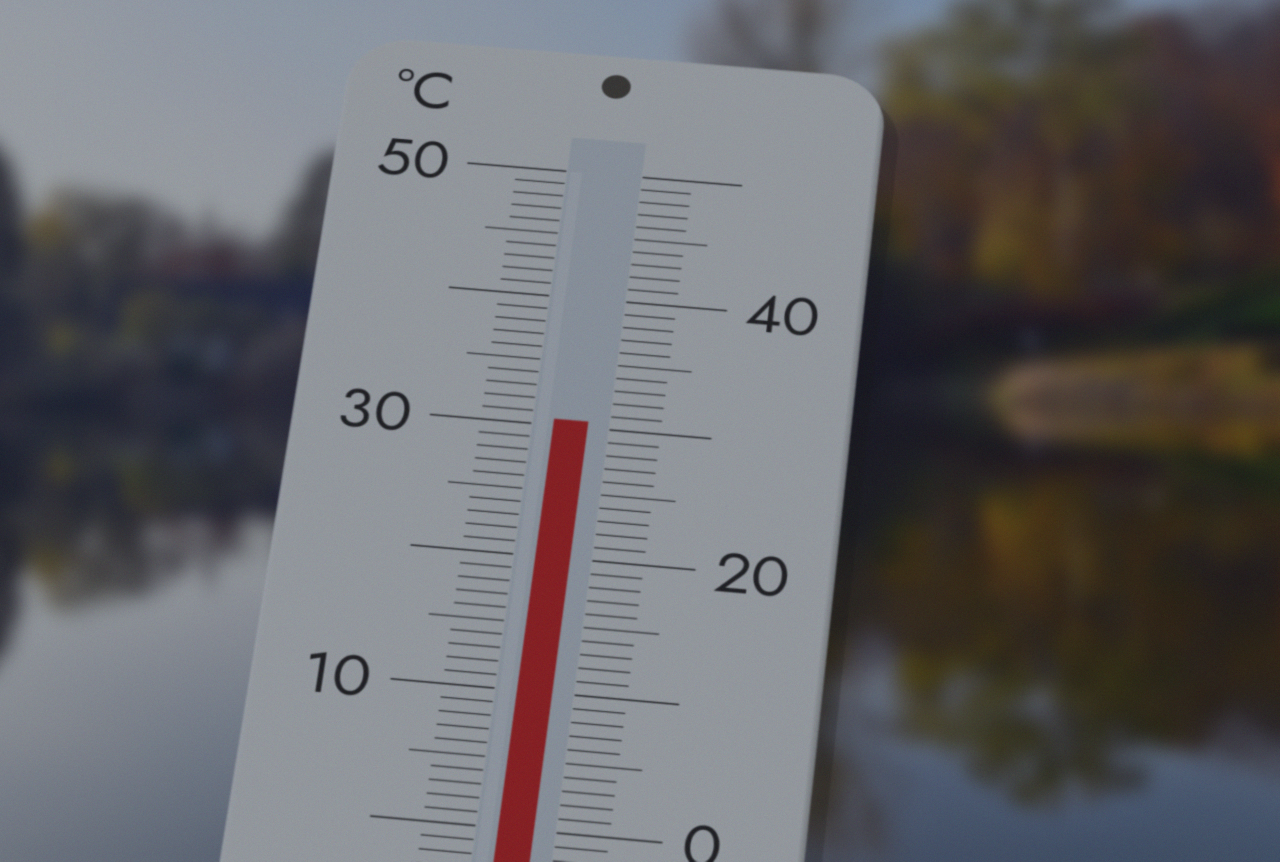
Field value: 30.5
